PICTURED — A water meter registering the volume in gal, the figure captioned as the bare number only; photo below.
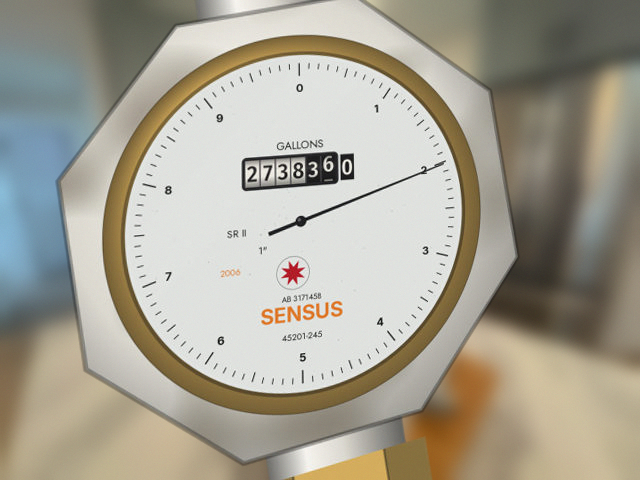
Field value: 2738362.0
